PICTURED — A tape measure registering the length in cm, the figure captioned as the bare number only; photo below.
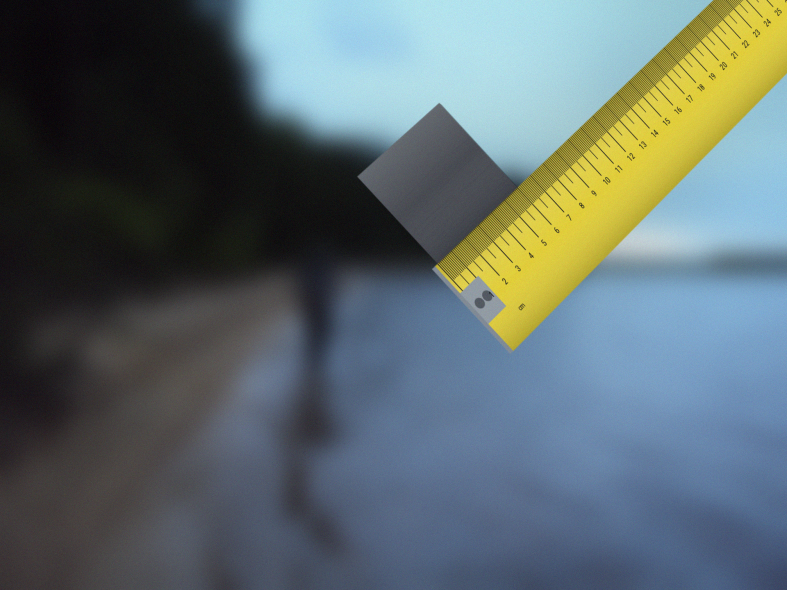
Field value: 6
